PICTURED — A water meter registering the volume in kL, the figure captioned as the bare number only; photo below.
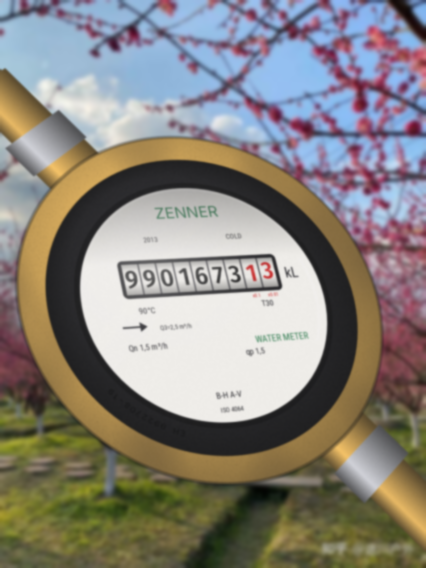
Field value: 9901673.13
